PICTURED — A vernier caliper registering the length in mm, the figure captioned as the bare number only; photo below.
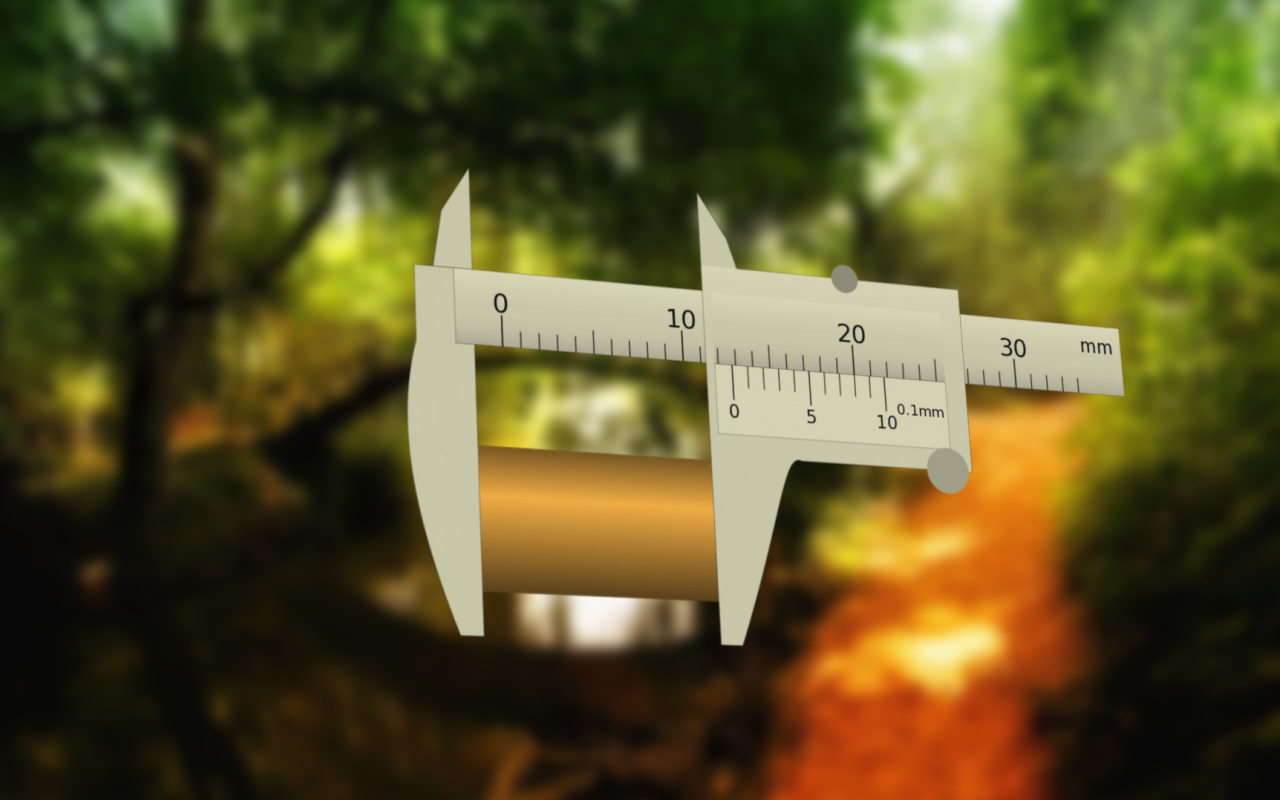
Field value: 12.8
